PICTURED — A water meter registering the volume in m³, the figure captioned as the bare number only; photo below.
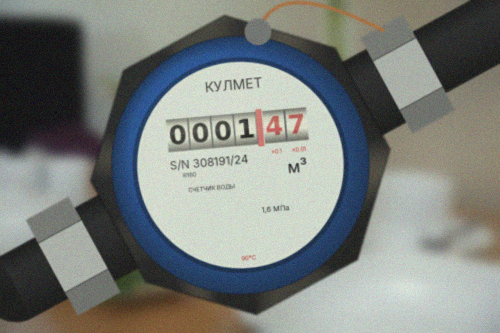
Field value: 1.47
